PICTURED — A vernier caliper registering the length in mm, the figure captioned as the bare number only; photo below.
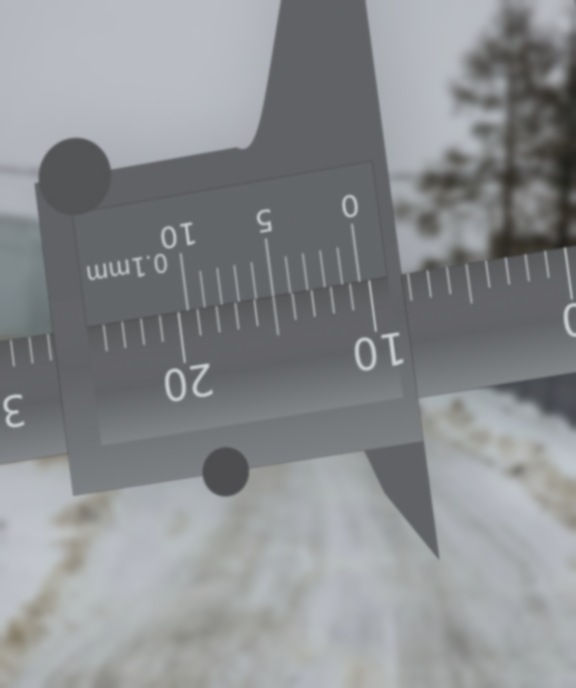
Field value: 10.5
